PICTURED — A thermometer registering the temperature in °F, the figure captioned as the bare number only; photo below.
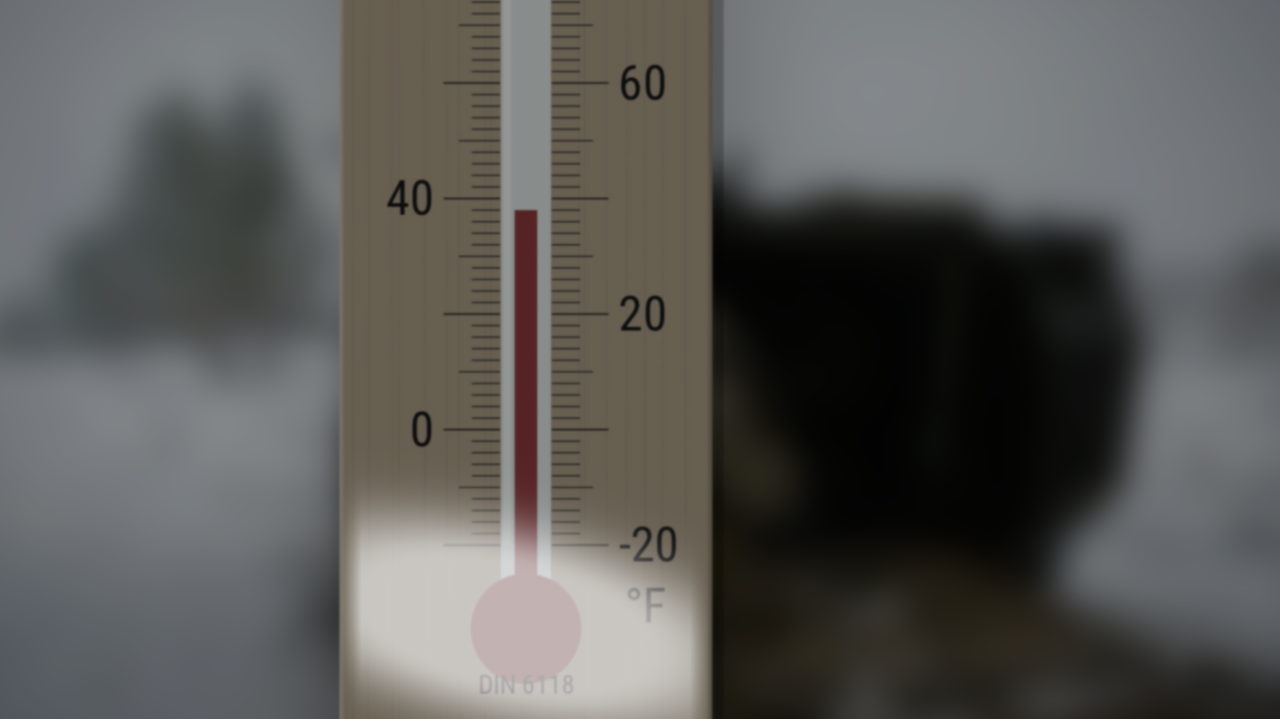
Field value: 38
